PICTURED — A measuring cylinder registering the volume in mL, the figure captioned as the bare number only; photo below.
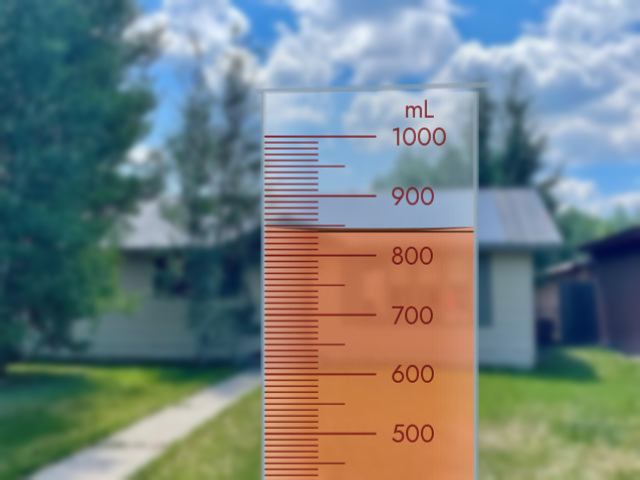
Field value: 840
